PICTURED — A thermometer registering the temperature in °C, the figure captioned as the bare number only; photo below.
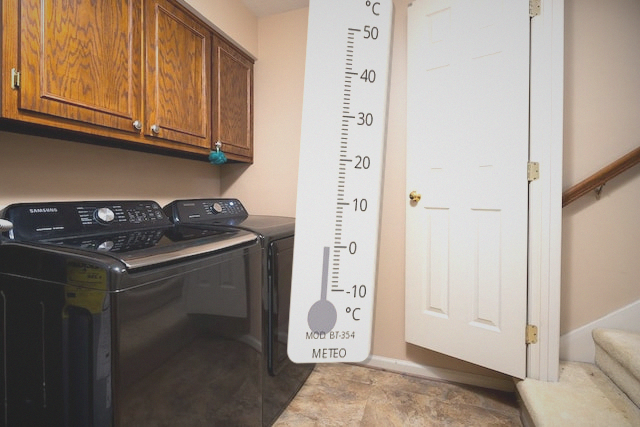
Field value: 0
